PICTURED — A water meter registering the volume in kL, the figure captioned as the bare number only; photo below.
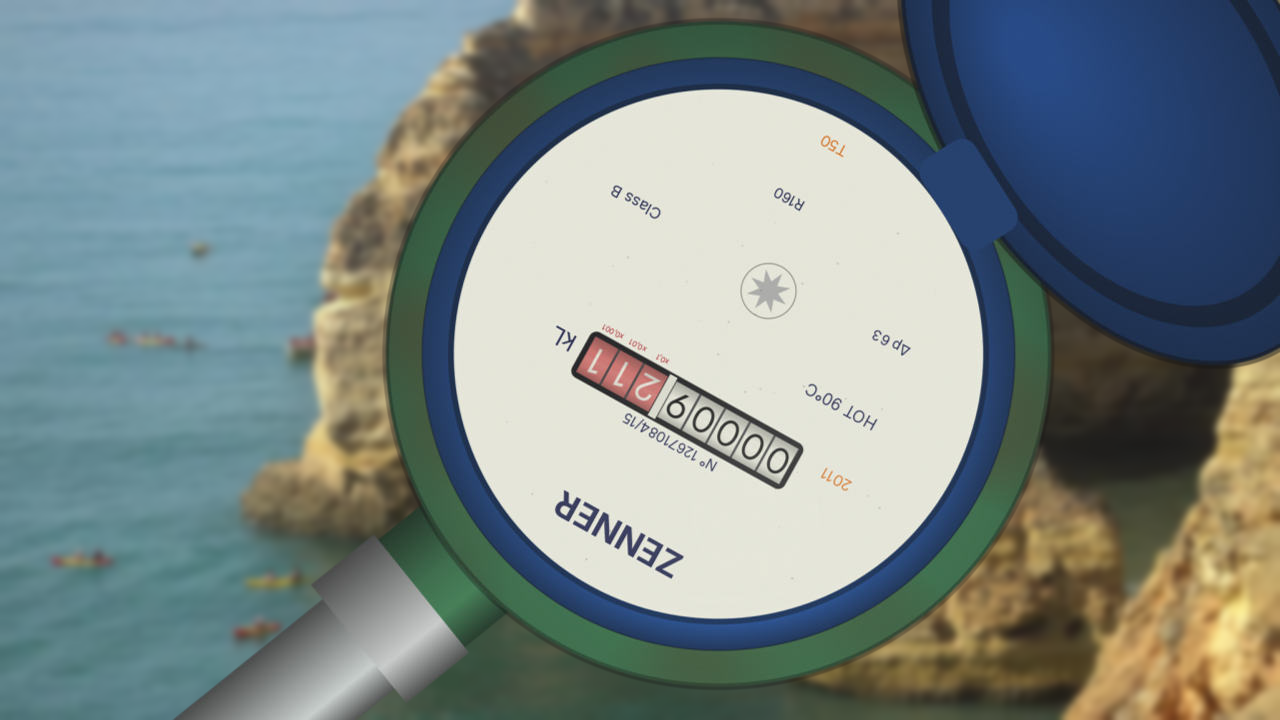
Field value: 9.211
